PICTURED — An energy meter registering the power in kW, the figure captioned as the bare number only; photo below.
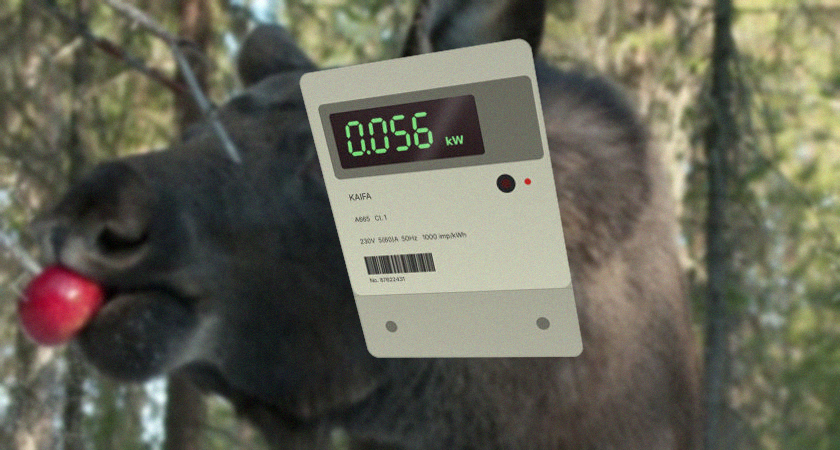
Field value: 0.056
